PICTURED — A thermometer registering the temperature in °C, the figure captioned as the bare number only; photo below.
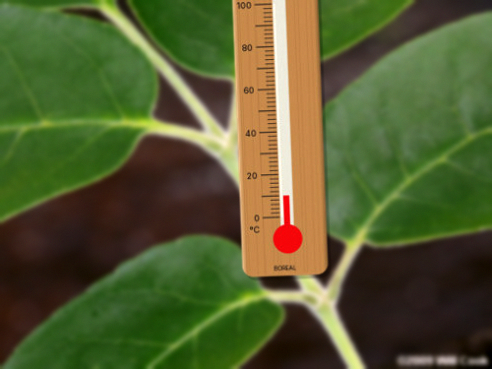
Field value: 10
